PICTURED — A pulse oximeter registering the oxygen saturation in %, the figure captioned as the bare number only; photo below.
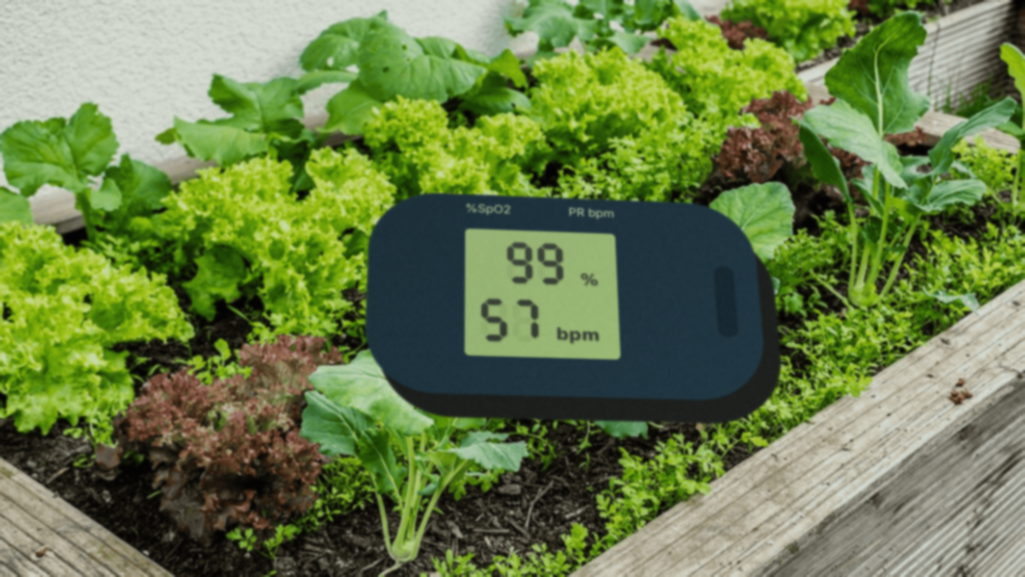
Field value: 99
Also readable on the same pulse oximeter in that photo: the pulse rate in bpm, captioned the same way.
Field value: 57
